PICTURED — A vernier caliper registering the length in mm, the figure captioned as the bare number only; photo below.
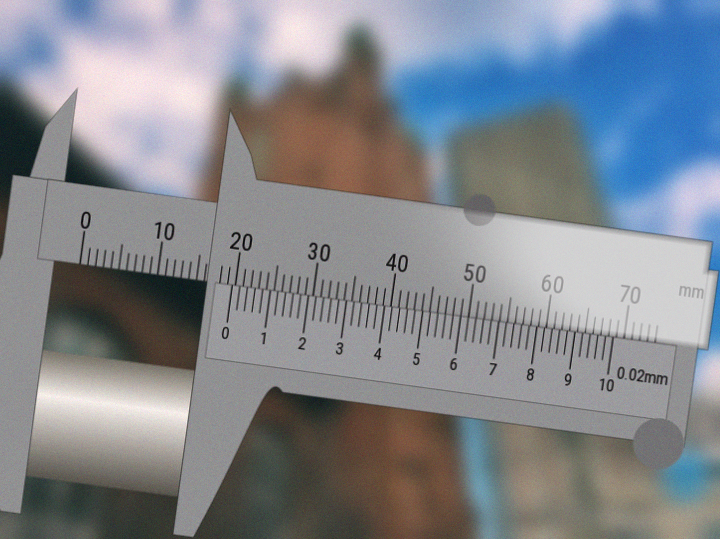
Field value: 19.6
